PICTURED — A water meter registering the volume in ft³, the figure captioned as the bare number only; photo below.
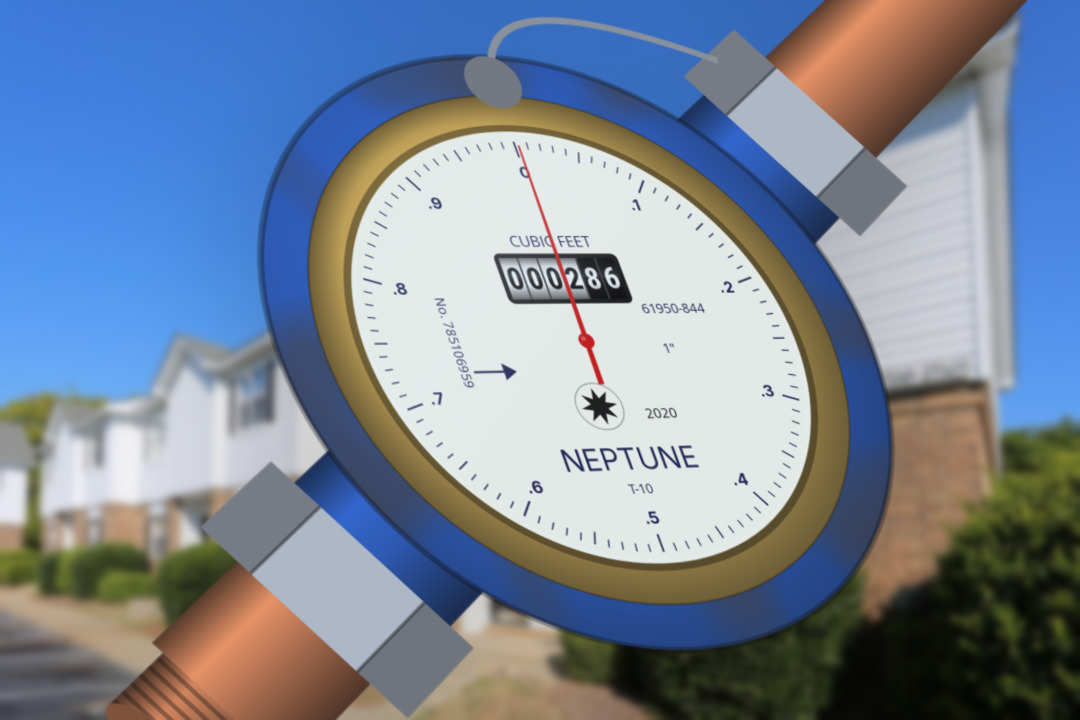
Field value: 286.00
